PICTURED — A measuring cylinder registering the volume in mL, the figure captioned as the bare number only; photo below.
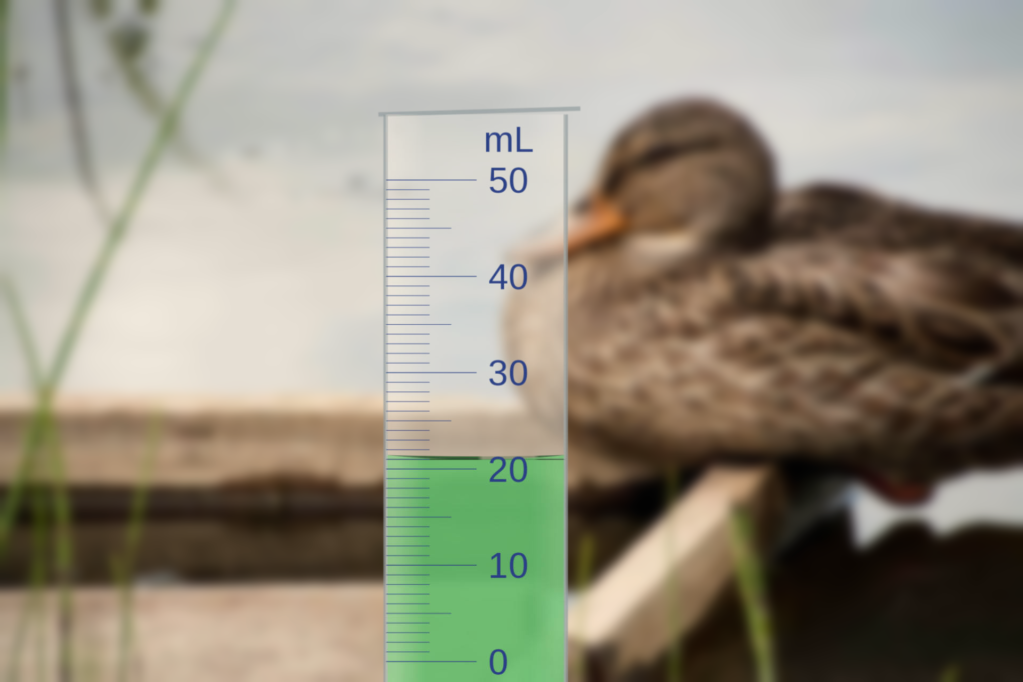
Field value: 21
